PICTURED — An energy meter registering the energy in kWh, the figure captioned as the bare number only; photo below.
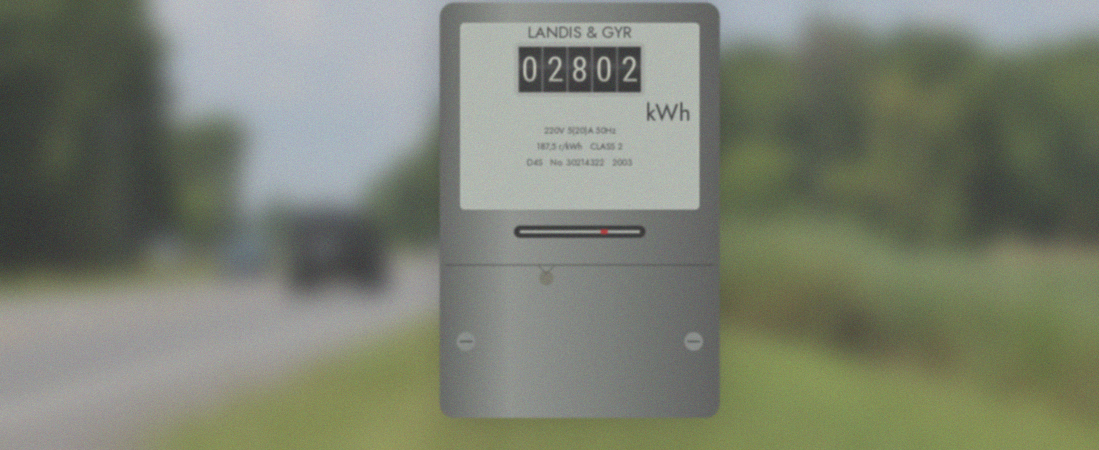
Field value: 2802
